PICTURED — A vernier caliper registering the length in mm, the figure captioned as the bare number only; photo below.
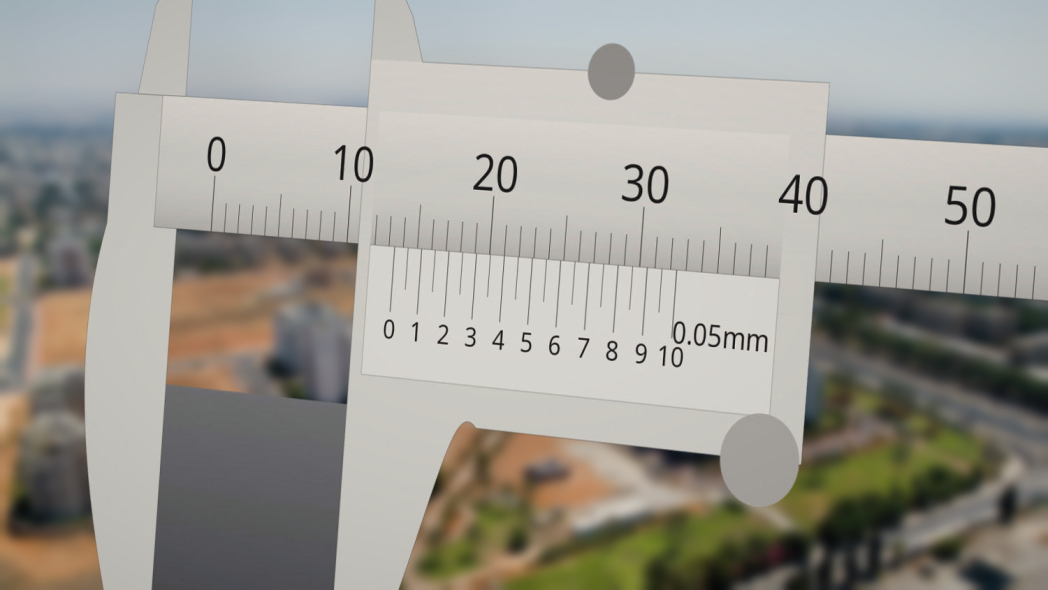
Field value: 13.4
